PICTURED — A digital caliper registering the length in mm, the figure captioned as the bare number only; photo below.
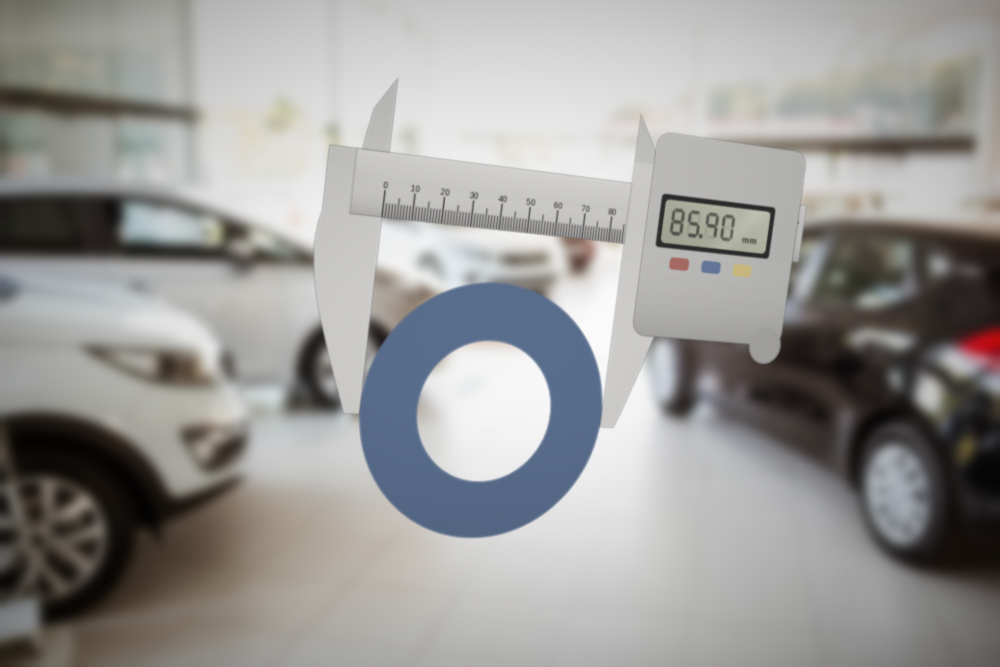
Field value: 85.90
